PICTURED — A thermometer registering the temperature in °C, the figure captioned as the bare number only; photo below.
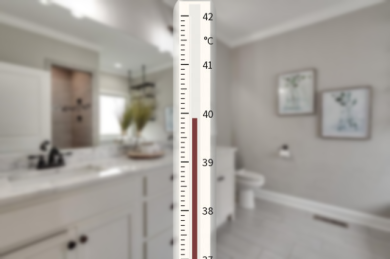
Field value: 39.9
